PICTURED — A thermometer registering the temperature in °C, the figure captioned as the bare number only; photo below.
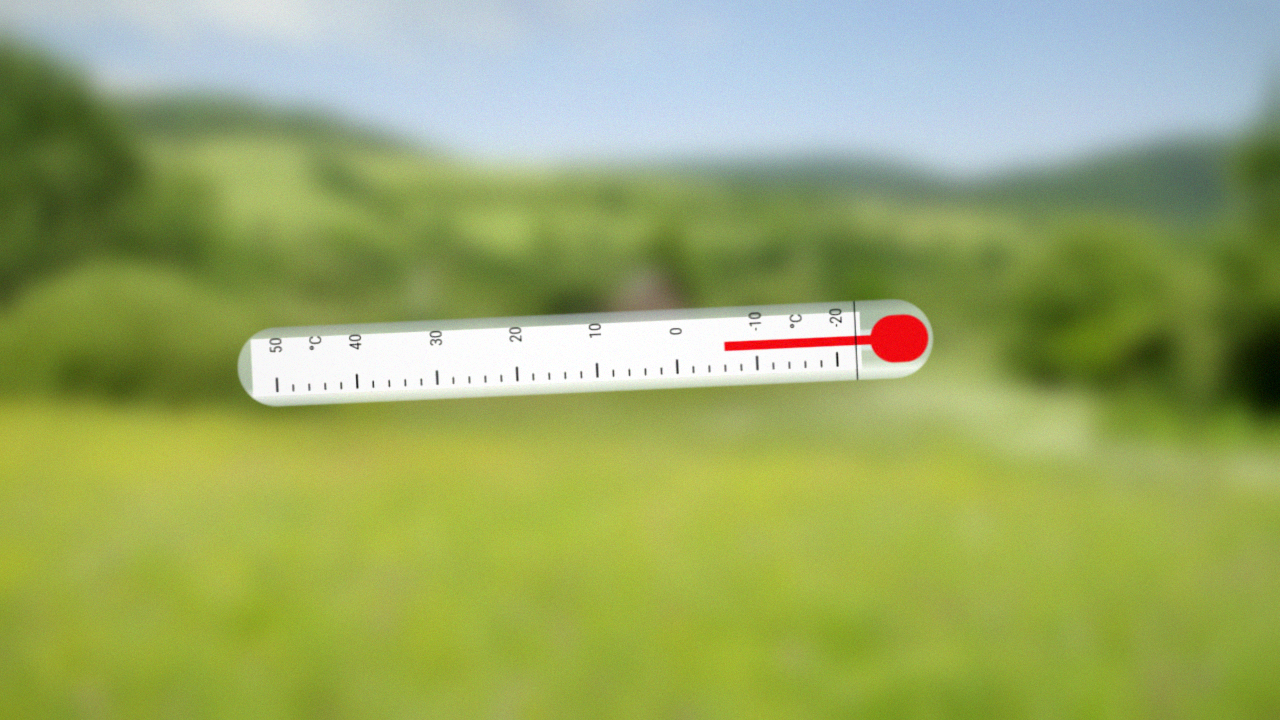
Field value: -6
